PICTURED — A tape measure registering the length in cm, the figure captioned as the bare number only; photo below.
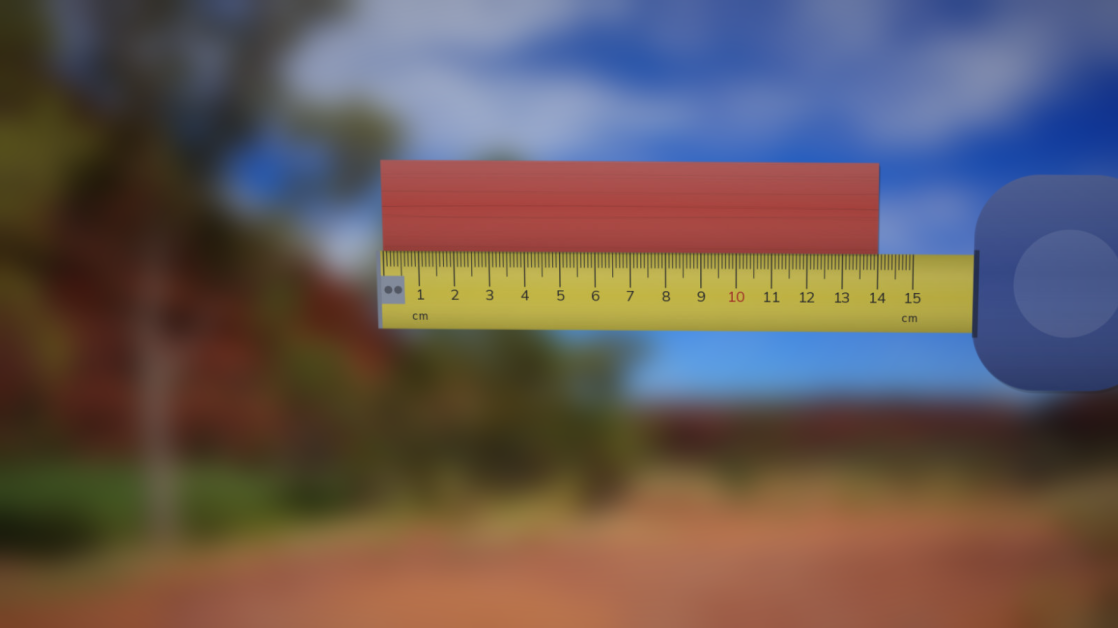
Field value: 14
